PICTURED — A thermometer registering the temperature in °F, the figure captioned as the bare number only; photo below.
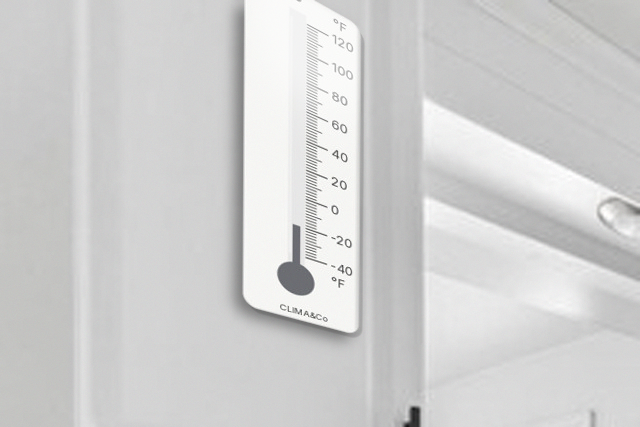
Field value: -20
